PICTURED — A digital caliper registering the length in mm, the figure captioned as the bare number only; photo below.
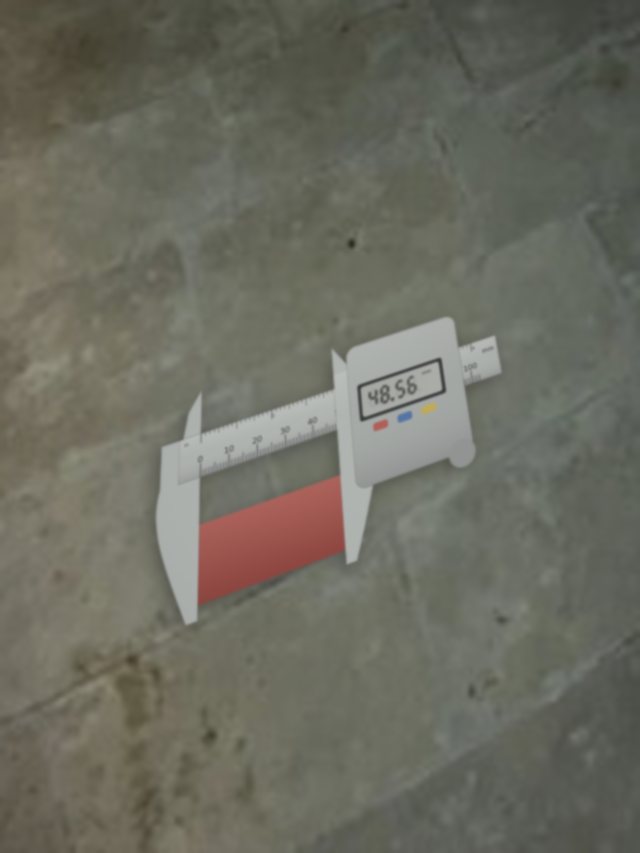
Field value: 48.56
